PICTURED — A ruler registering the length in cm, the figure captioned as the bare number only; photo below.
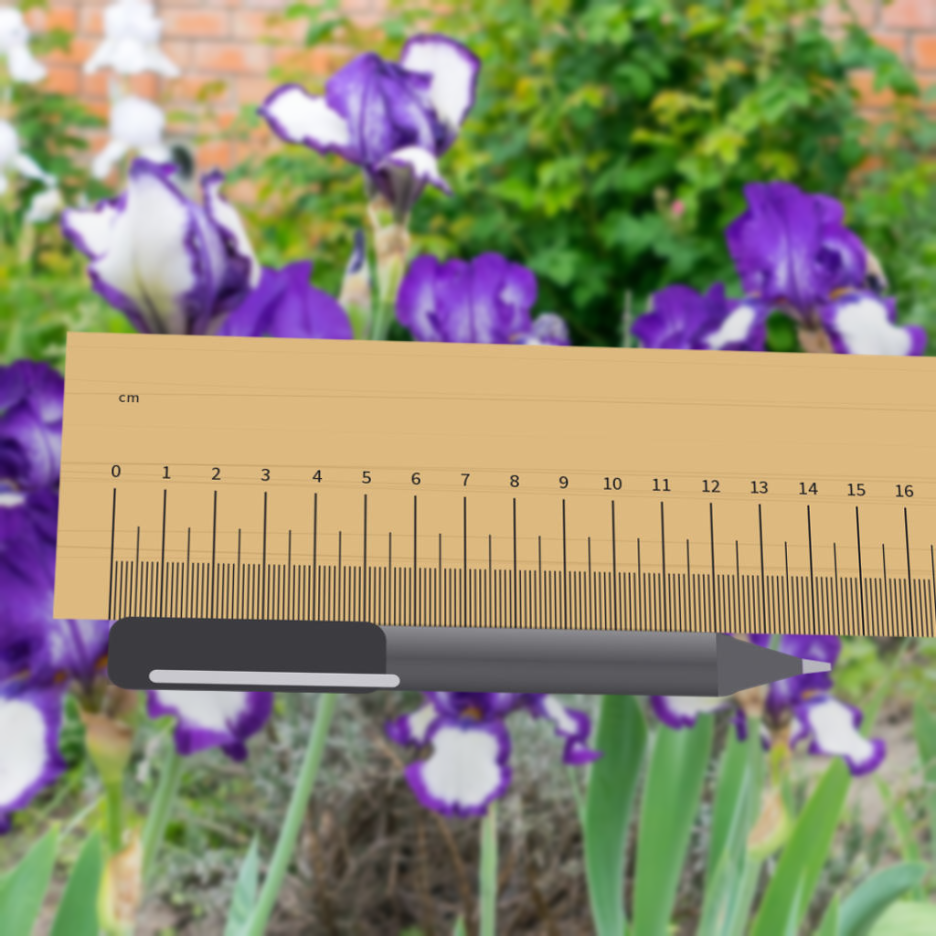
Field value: 14.3
